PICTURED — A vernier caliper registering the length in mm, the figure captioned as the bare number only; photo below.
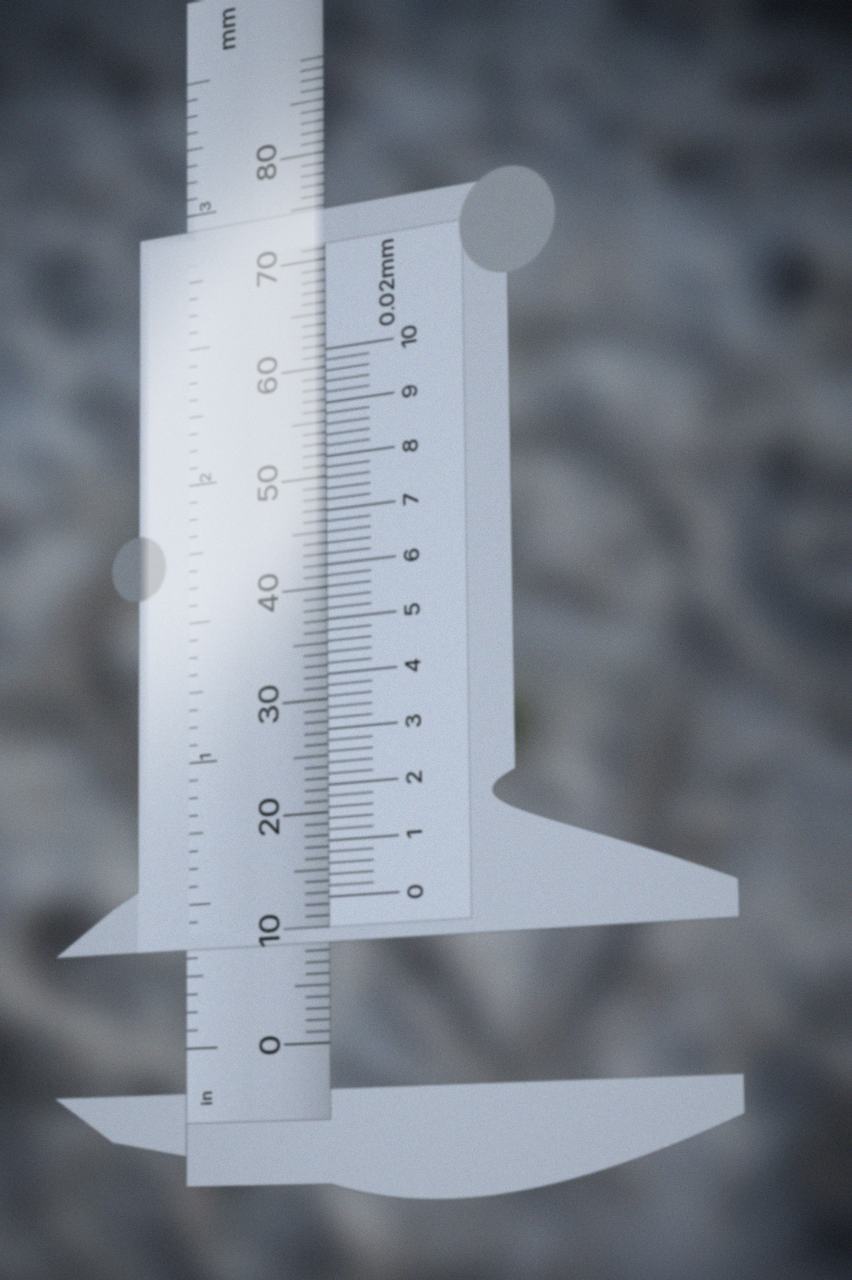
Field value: 12.6
